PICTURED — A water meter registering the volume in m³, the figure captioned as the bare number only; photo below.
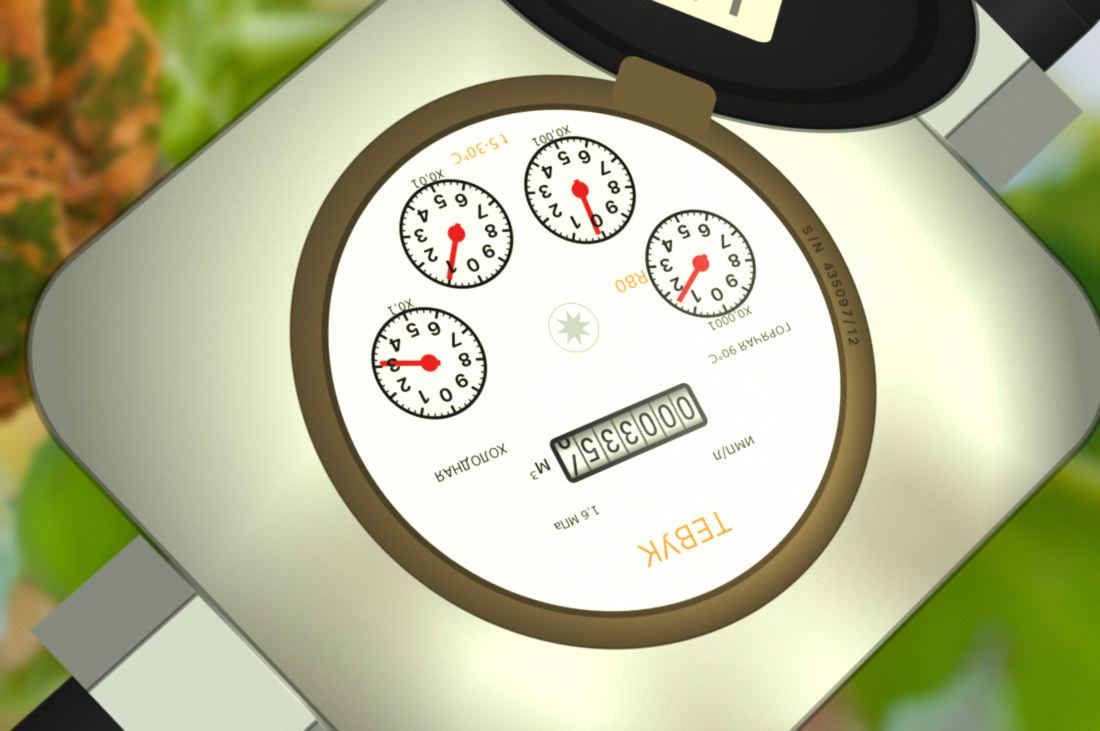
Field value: 3357.3101
